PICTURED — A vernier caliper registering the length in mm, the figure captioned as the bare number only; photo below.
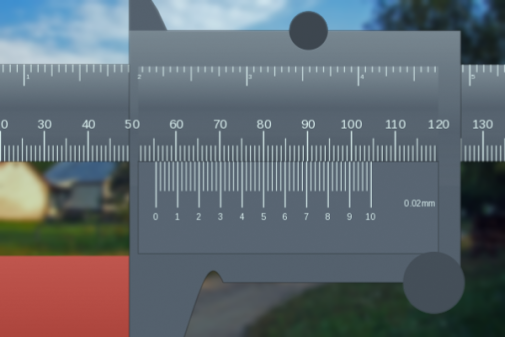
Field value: 55.5
